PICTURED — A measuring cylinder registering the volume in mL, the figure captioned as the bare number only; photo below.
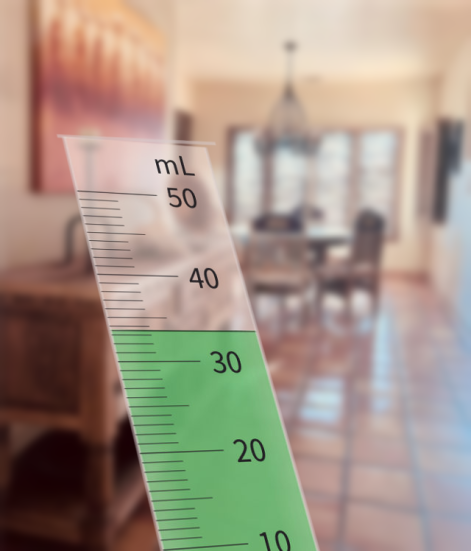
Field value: 33.5
